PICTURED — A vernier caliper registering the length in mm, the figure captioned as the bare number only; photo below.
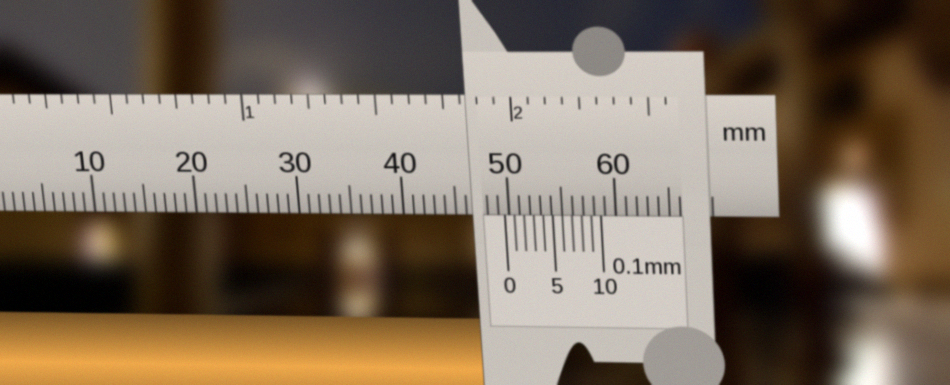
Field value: 49.6
